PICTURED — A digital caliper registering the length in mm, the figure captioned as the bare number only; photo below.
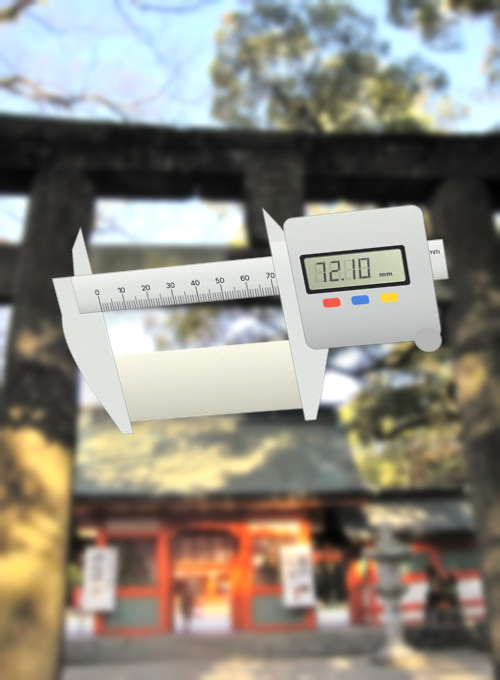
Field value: 72.10
